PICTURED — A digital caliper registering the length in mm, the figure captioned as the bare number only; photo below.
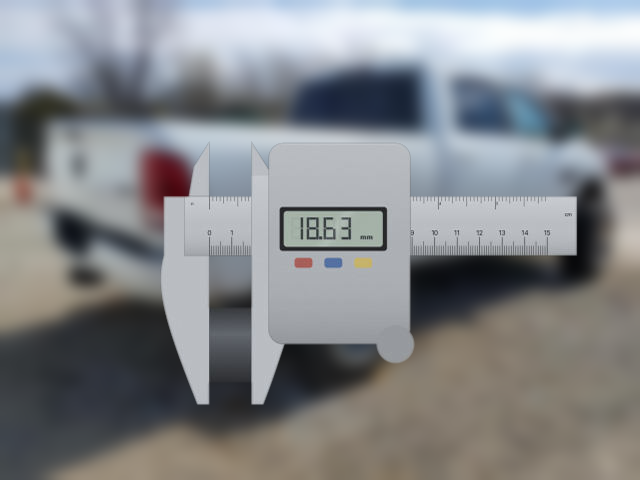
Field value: 18.63
